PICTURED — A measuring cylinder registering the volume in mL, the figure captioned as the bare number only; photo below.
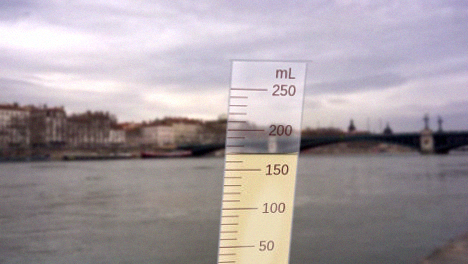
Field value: 170
